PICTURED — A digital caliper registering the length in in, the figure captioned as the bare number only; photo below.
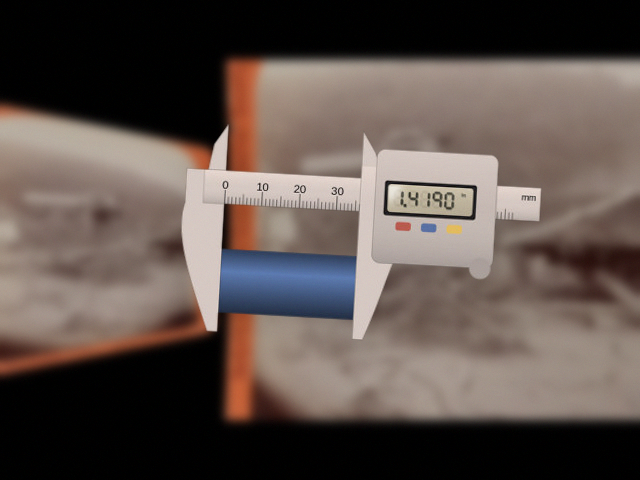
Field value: 1.4190
